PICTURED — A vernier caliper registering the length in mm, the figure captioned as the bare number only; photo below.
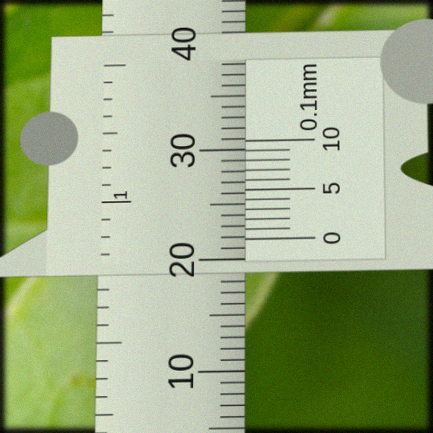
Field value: 21.8
